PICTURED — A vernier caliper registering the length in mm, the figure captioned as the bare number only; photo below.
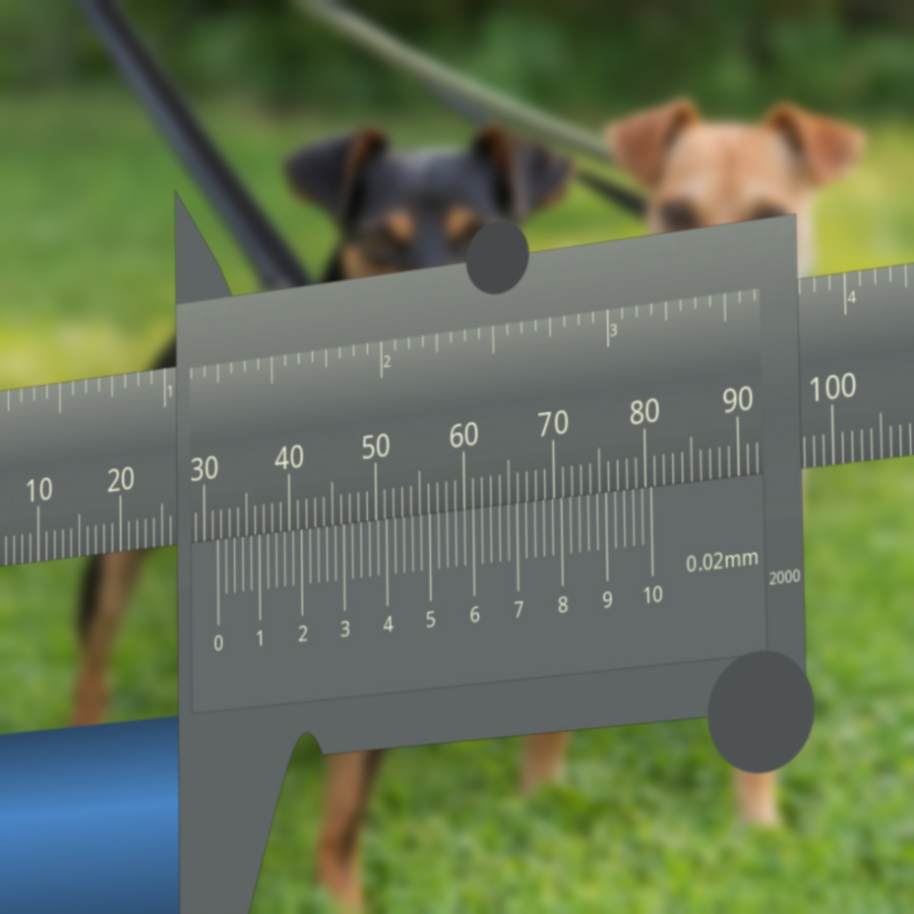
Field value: 31.6
